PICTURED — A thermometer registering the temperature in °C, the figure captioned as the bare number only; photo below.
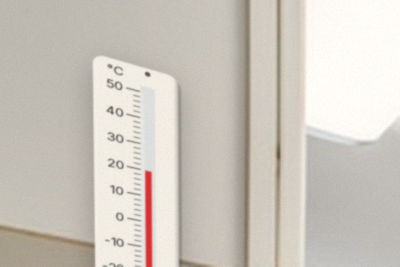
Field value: 20
